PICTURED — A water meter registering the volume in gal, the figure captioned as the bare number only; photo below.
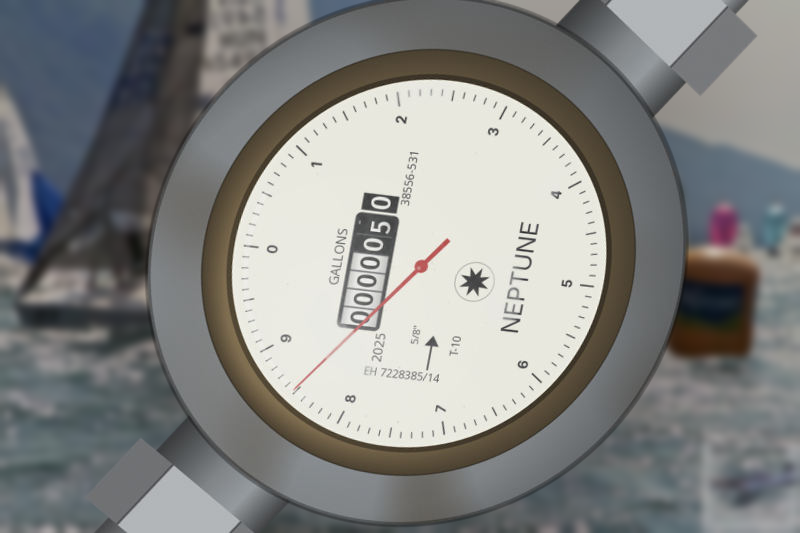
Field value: 48.5
